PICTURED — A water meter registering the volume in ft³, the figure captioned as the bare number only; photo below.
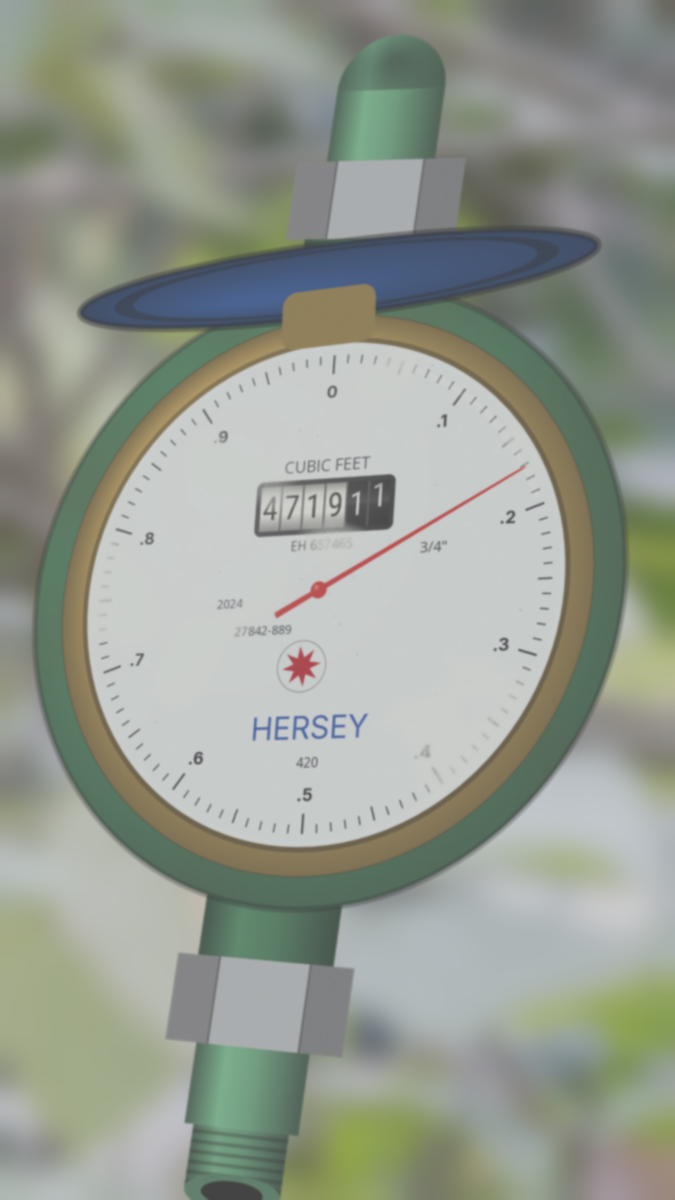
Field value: 471911.17
